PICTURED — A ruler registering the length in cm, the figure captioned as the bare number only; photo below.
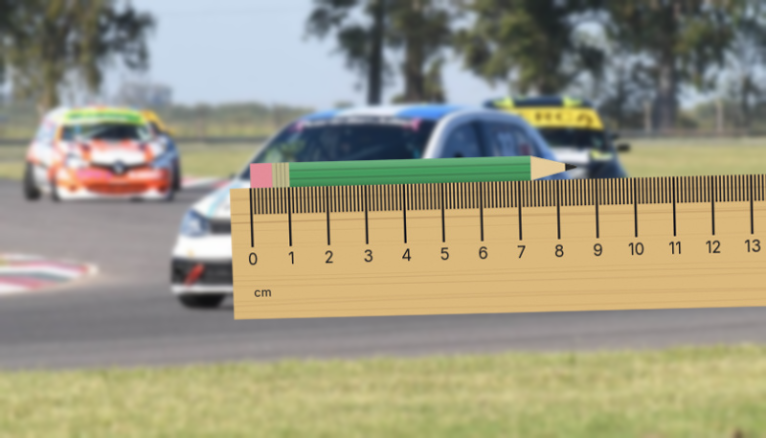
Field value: 8.5
